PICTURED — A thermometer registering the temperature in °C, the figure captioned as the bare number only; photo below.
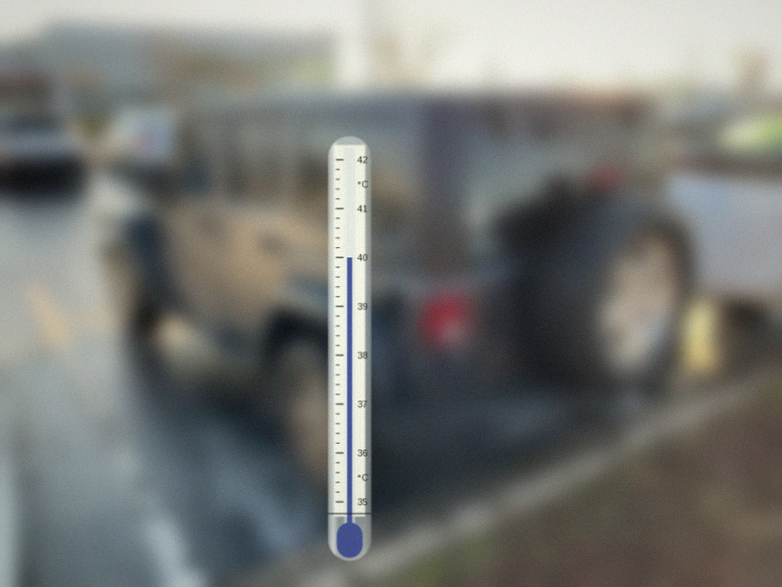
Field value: 40
